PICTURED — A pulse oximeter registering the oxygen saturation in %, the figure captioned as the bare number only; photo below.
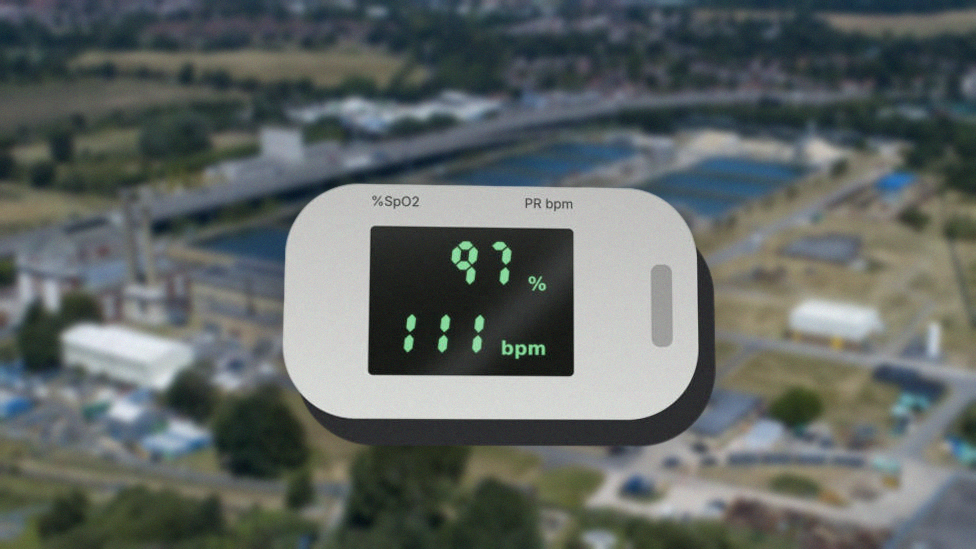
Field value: 97
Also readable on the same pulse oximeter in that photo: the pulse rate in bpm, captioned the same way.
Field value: 111
